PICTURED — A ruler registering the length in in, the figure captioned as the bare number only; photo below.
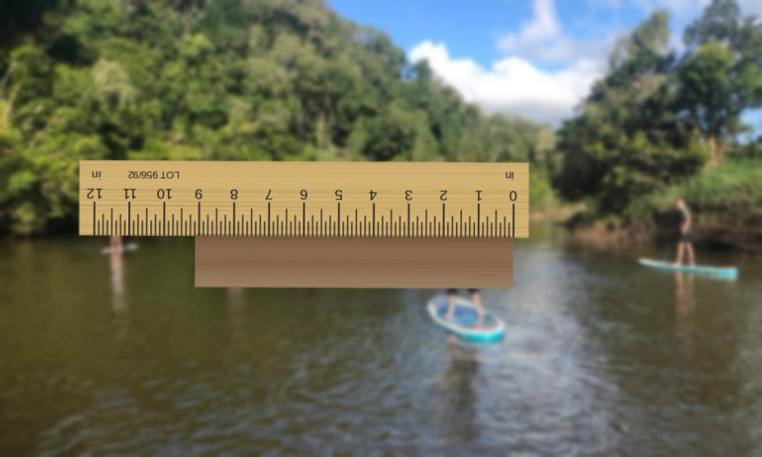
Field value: 9.125
